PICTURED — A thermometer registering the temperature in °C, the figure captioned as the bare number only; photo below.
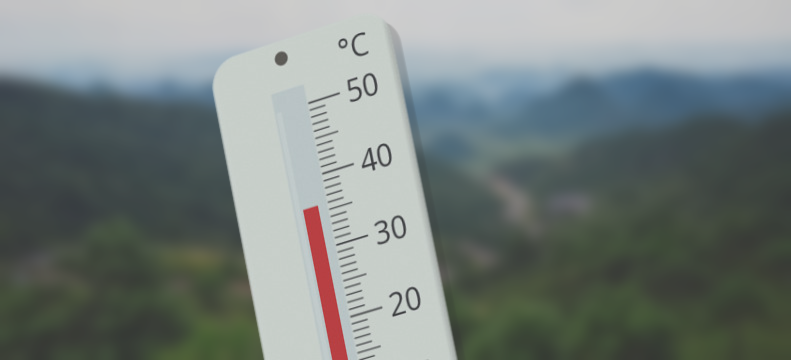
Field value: 36
